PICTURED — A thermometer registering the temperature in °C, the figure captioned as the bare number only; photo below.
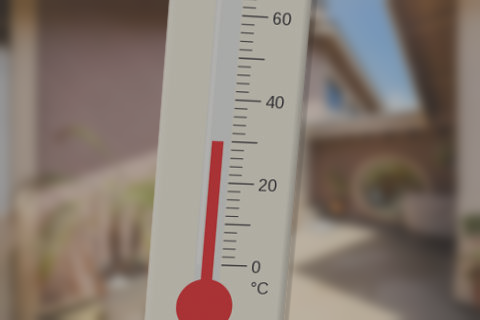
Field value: 30
